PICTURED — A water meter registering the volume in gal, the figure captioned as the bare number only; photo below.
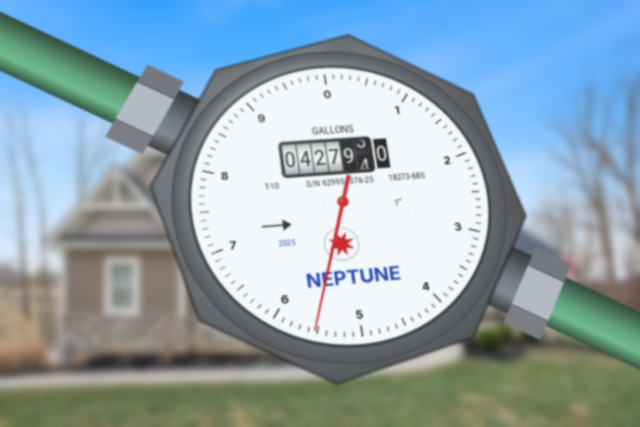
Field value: 427935.5
